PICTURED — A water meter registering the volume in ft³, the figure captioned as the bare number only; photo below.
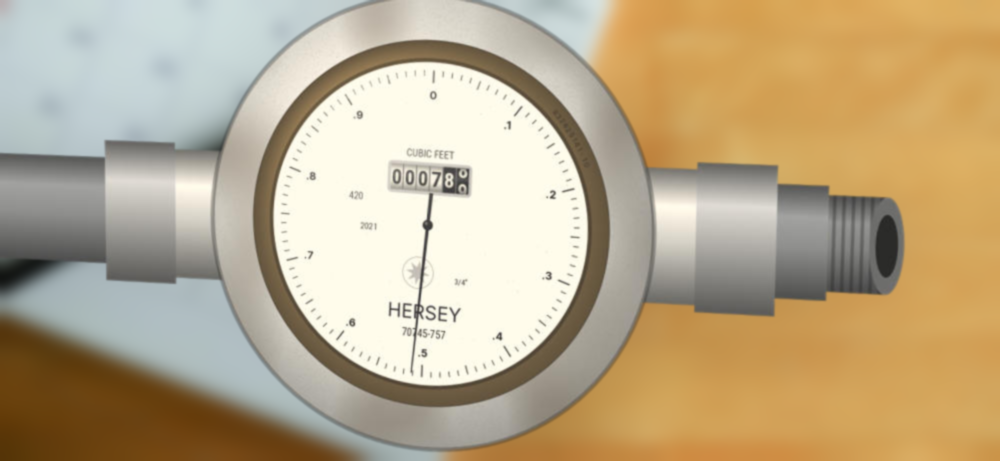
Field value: 788.51
